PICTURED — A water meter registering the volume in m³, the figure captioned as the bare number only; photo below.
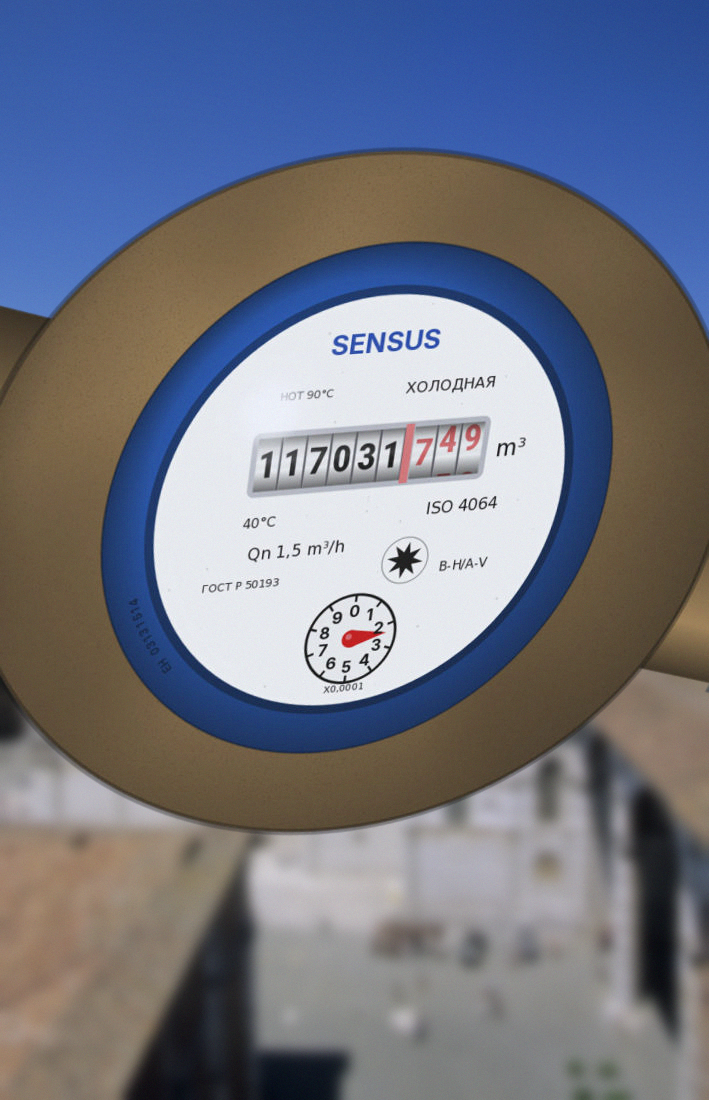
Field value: 117031.7492
